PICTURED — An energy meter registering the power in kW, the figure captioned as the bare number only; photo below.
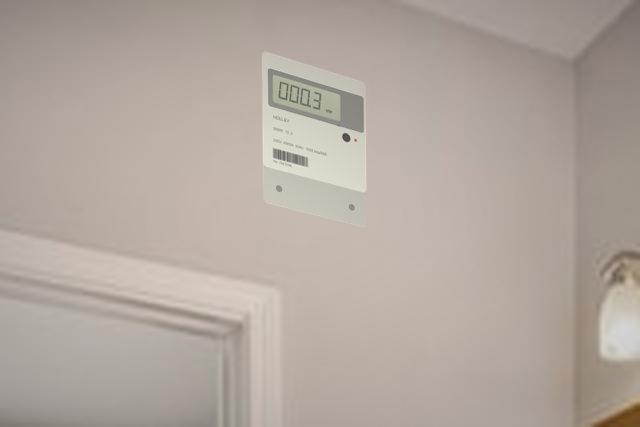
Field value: 0.3
